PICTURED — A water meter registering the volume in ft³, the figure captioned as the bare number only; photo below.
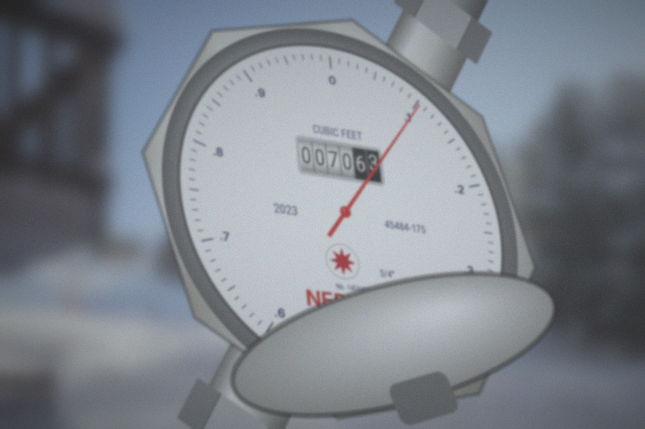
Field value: 7063.10
